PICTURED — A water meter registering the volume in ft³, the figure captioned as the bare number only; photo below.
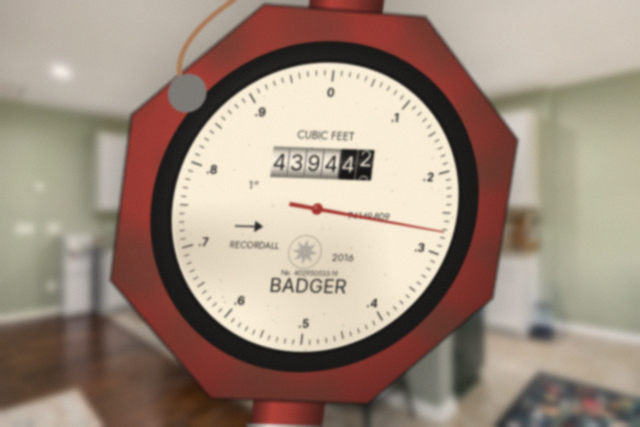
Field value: 439442.27
